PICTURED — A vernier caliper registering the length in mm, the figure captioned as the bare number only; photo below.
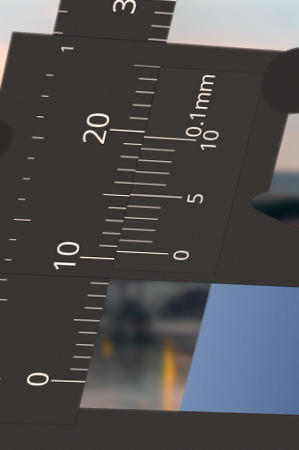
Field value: 10.6
